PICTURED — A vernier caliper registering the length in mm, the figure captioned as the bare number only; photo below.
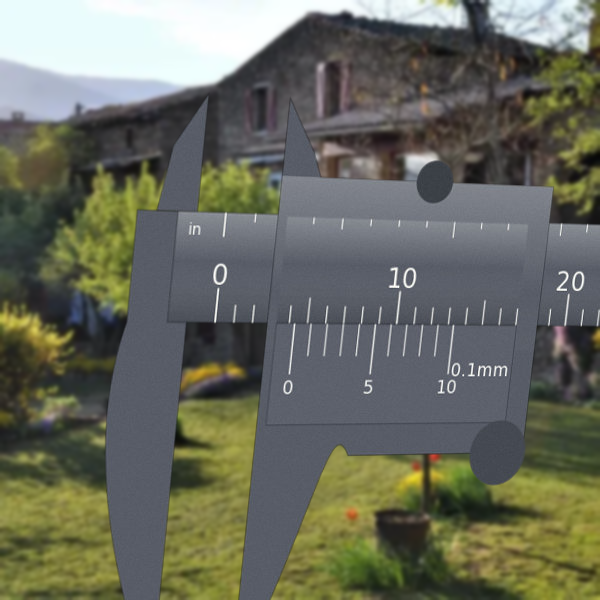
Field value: 4.3
